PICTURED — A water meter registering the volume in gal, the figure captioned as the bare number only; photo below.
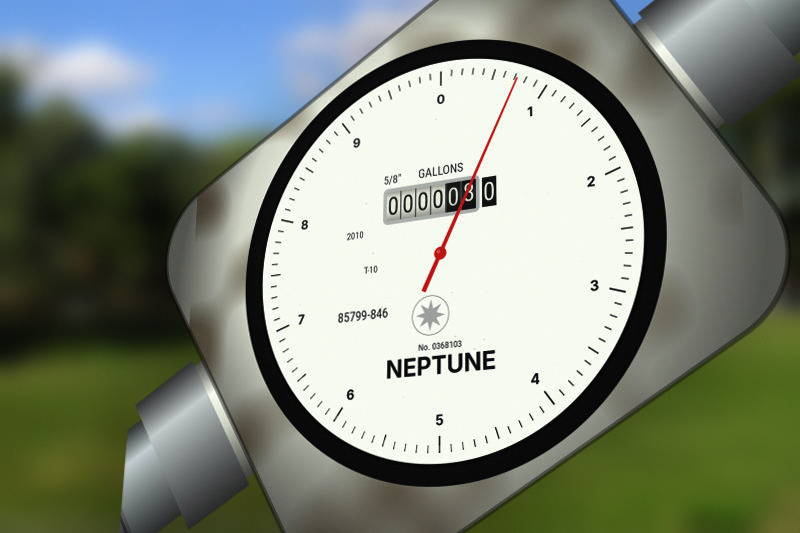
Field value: 80.7
